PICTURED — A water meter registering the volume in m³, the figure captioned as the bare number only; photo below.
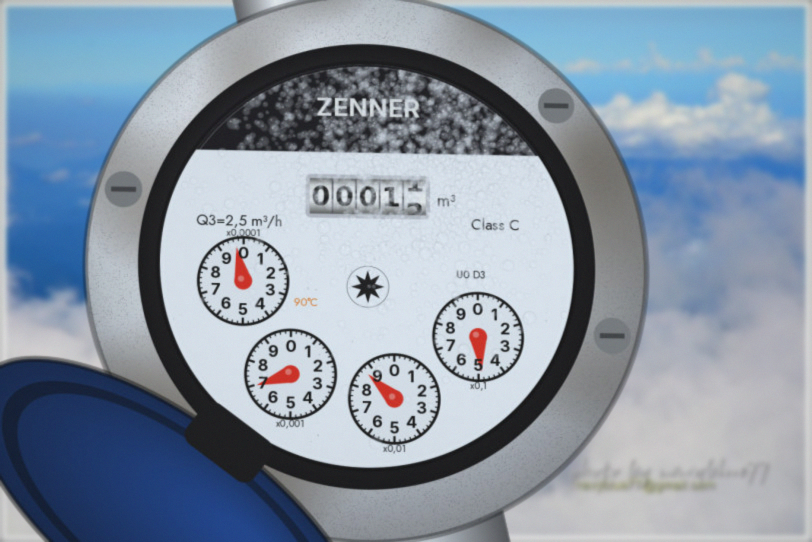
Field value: 11.4869
